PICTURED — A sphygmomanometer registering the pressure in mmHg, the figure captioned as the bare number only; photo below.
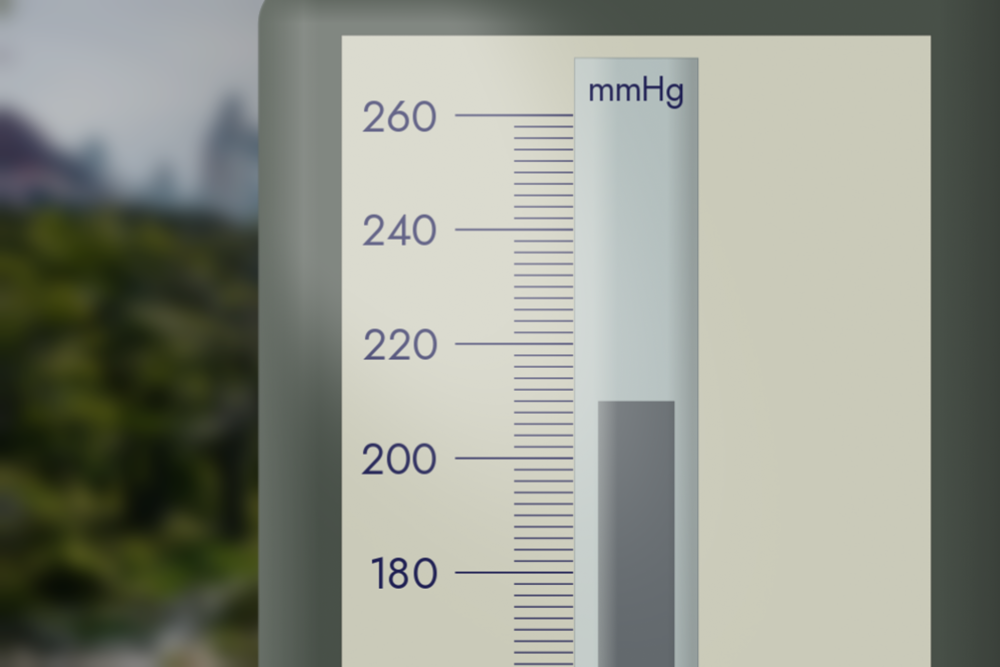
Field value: 210
